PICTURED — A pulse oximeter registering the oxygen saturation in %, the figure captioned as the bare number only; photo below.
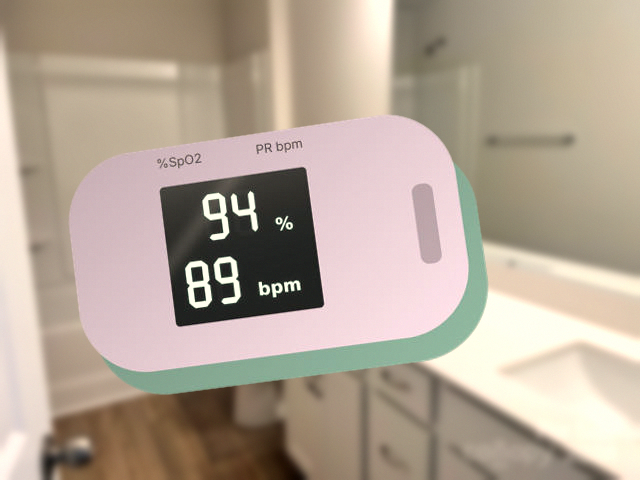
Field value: 94
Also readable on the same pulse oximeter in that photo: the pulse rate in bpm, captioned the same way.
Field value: 89
